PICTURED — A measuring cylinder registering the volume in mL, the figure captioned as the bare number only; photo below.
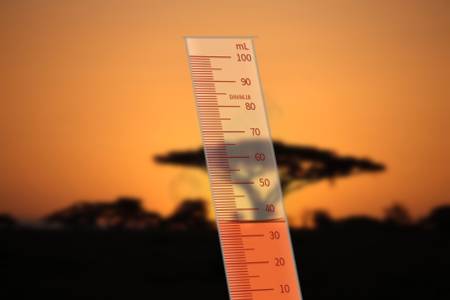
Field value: 35
